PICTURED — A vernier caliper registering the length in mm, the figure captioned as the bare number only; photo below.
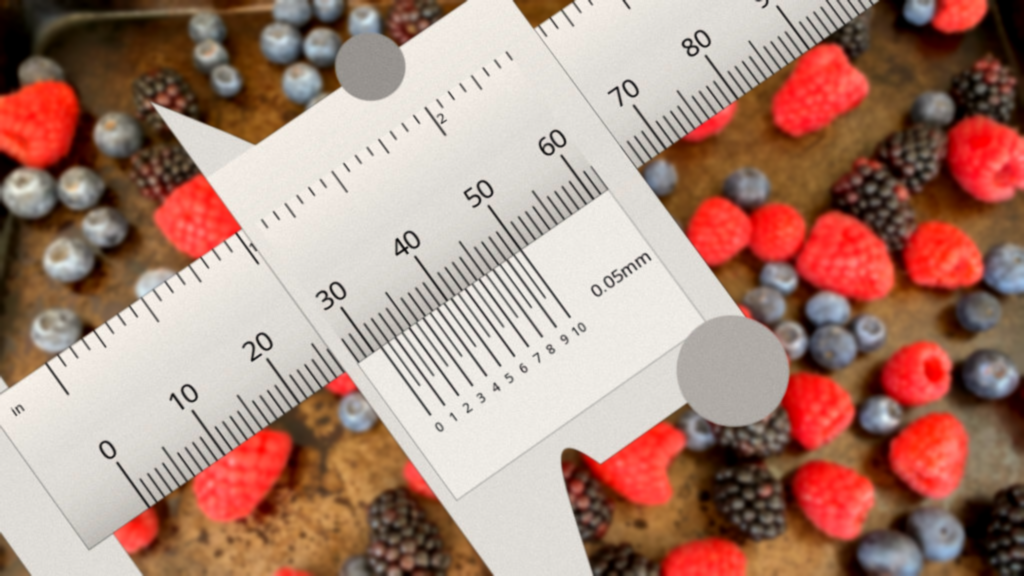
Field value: 31.0
